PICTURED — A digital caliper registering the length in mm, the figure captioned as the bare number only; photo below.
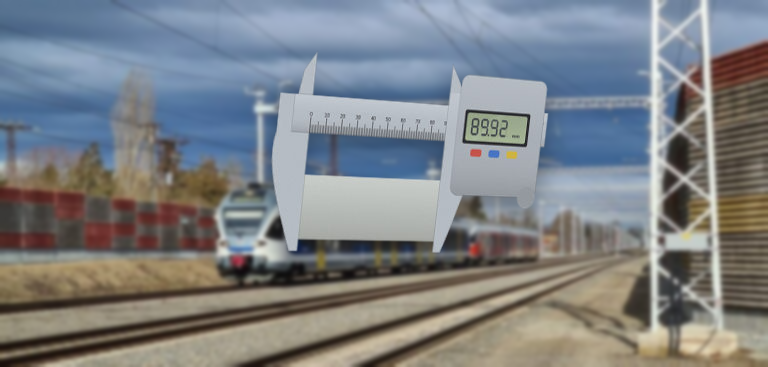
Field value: 89.92
